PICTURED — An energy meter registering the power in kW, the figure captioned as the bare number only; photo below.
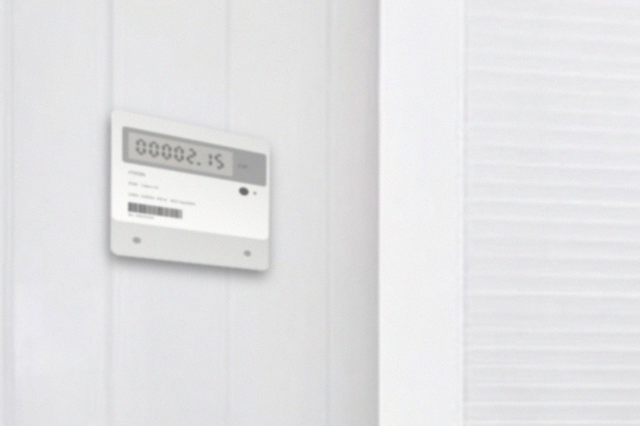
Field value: 2.15
